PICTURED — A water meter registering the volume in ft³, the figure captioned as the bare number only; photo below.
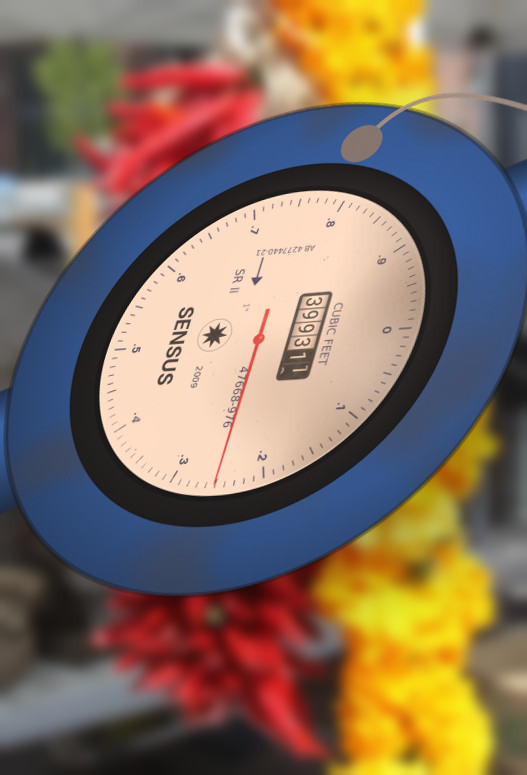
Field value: 399311.25
